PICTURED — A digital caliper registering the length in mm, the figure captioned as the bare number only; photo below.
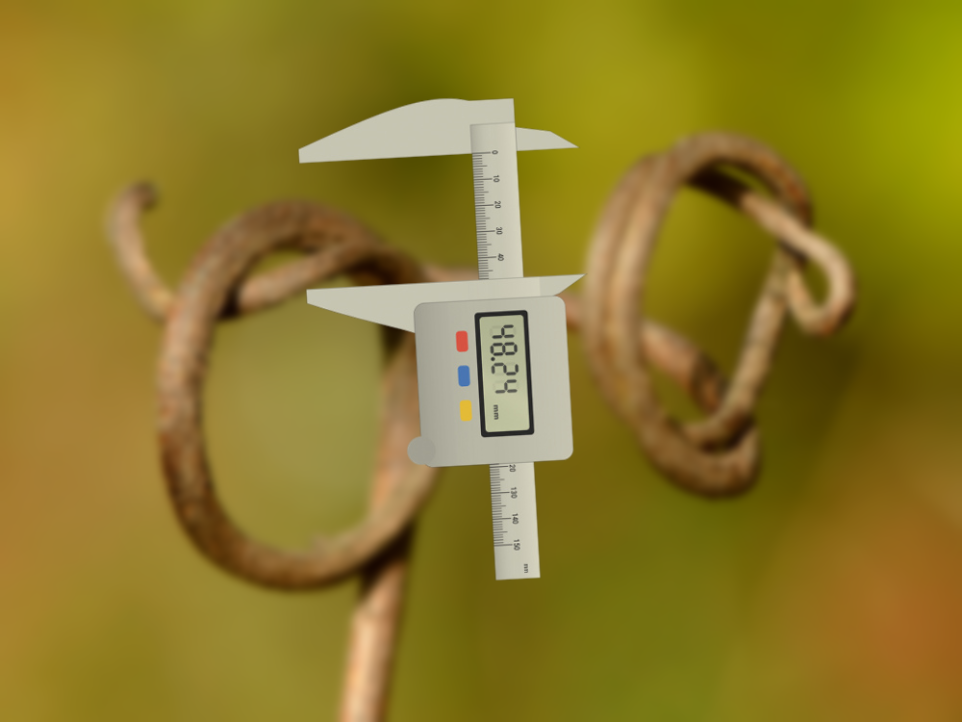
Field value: 48.24
